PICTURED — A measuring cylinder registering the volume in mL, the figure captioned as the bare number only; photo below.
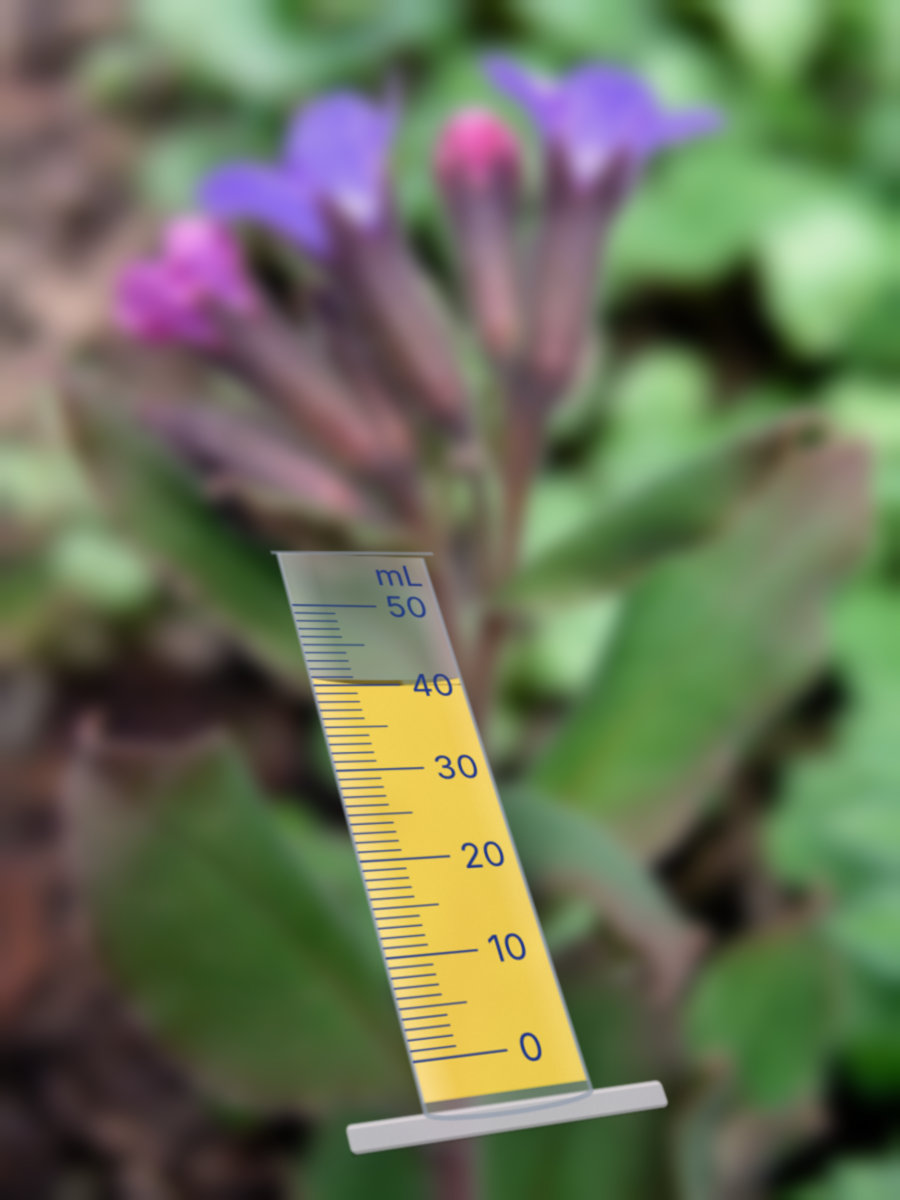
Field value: 40
